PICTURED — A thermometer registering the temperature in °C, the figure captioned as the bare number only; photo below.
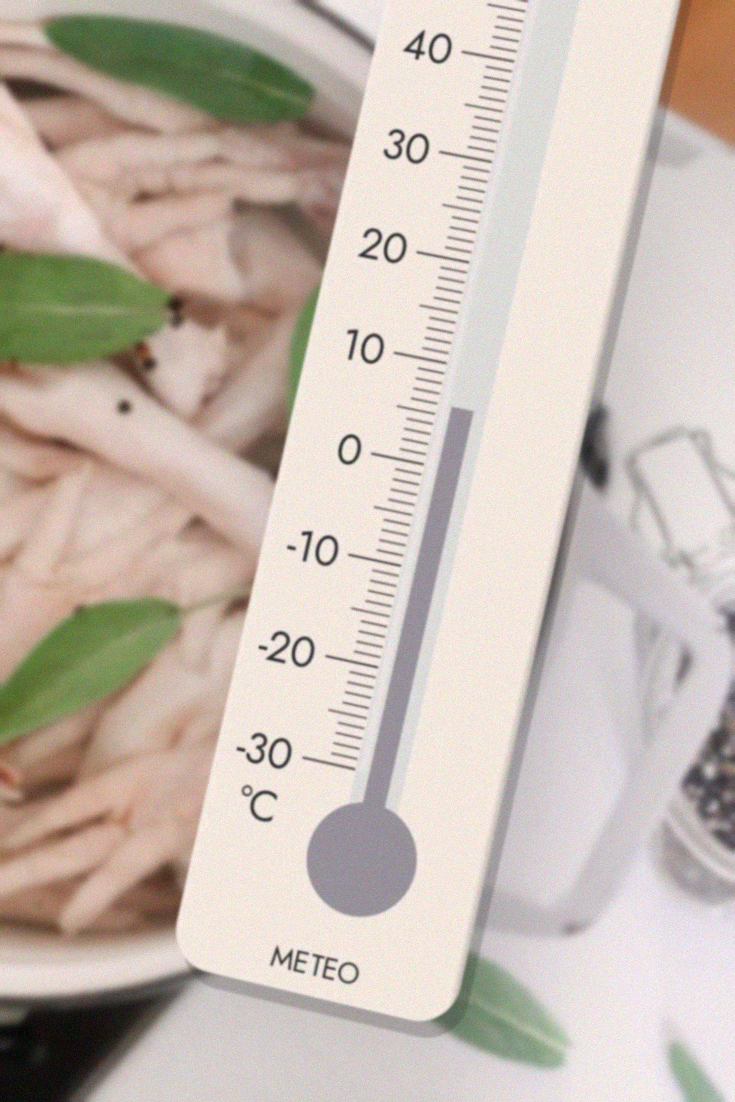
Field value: 6
